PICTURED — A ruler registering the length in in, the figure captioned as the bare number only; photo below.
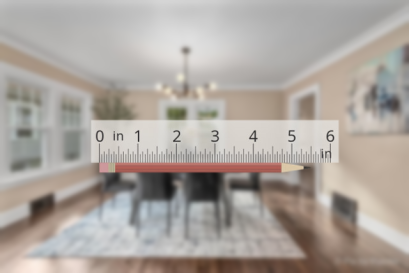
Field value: 5.5
